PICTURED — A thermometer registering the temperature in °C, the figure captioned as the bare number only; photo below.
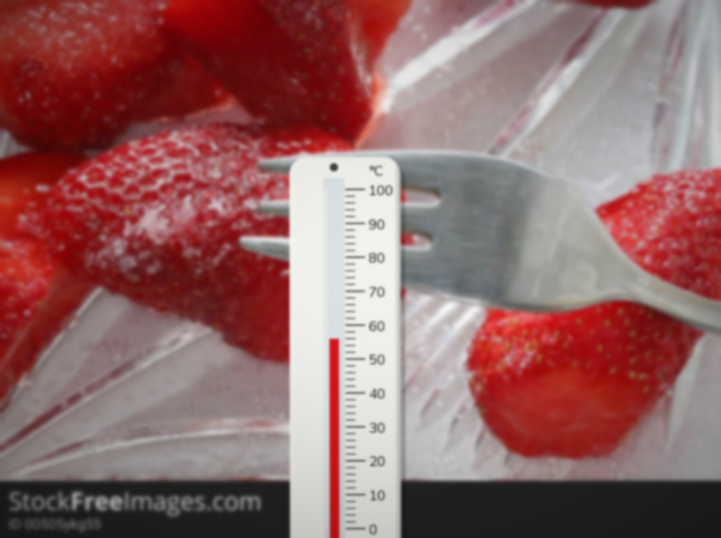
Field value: 56
